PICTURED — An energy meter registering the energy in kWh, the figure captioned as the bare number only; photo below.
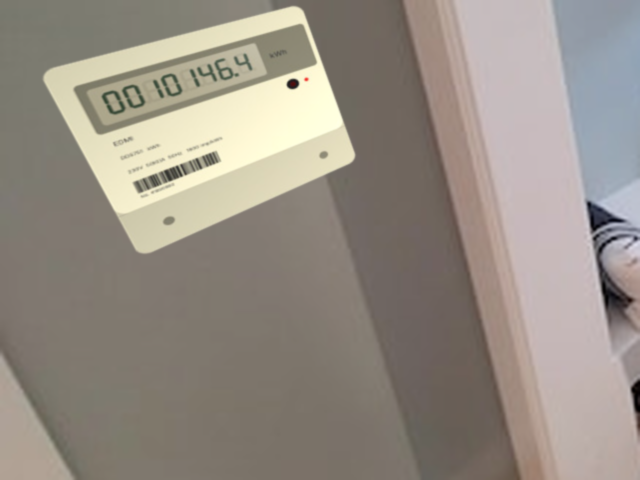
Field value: 10146.4
